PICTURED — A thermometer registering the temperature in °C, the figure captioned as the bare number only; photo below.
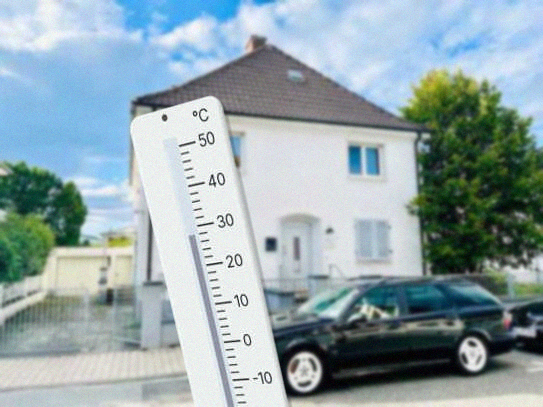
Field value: 28
